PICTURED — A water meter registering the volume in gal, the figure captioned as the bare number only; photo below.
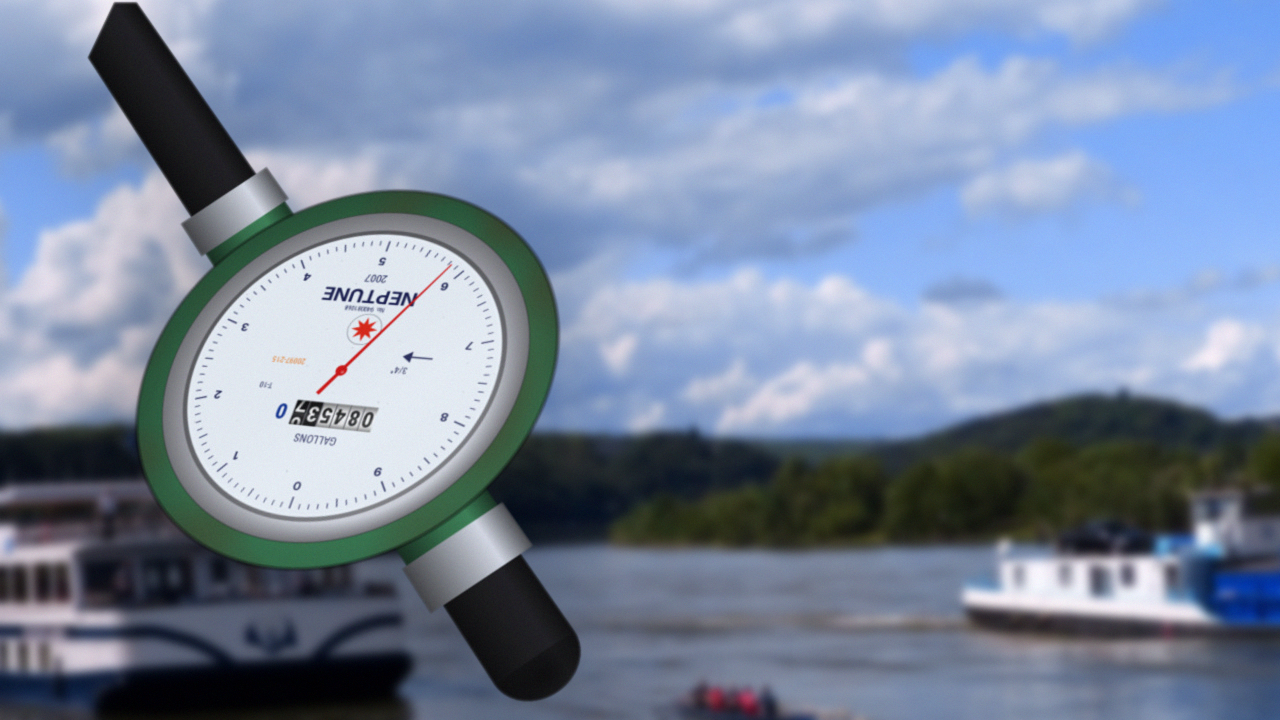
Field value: 845365.8
